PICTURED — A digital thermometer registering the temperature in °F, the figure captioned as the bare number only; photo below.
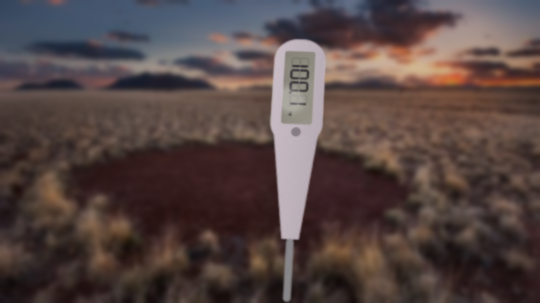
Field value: 100.1
